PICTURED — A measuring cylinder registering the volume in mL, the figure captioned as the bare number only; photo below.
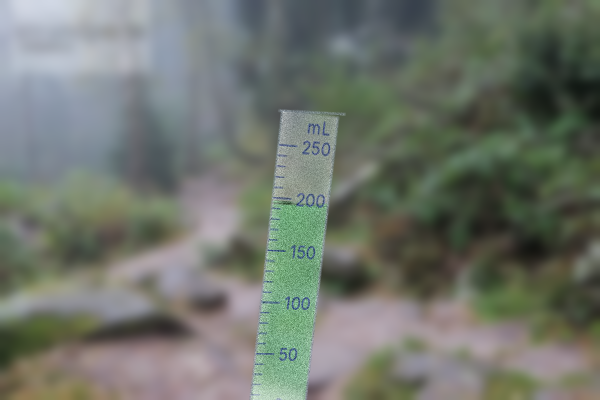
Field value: 195
